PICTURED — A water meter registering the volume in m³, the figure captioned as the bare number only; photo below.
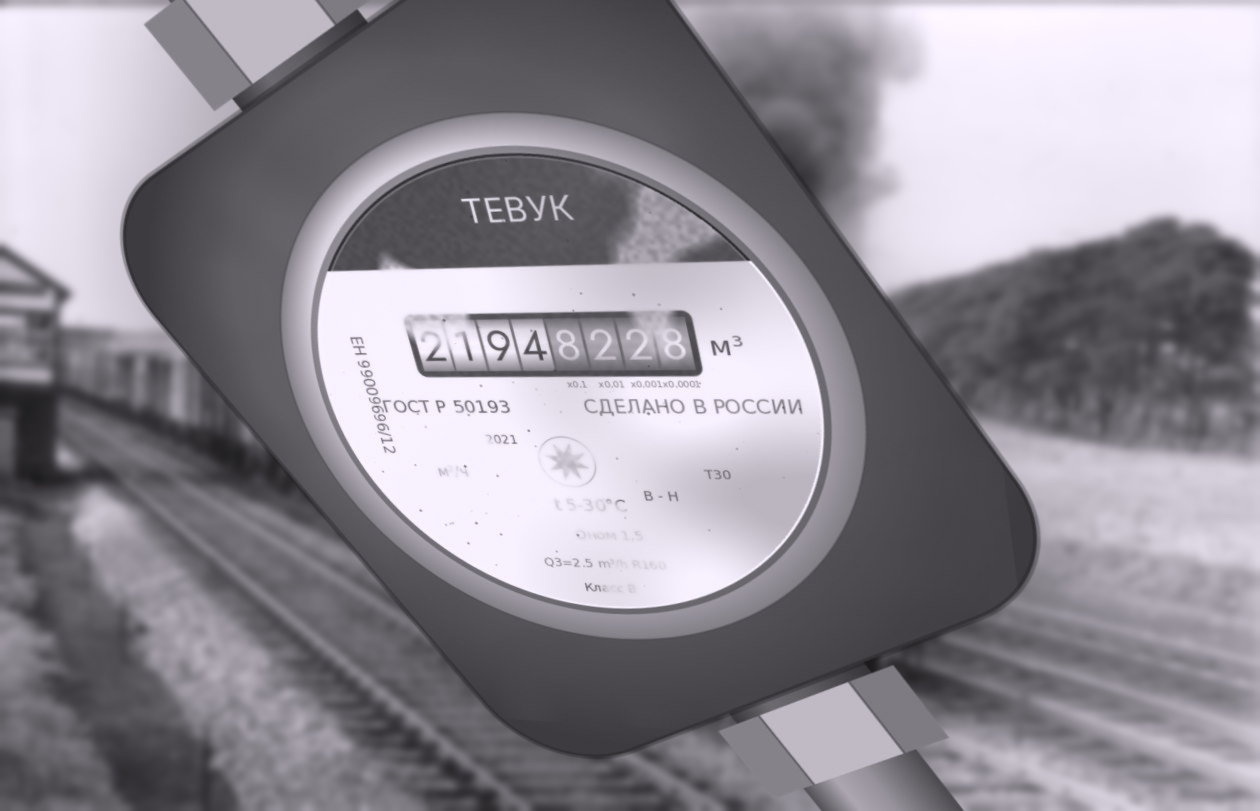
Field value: 2194.8228
